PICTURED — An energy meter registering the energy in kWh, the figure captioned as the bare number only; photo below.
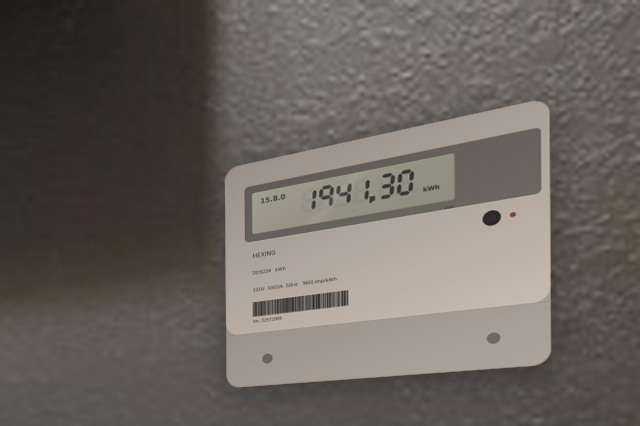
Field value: 1941.30
